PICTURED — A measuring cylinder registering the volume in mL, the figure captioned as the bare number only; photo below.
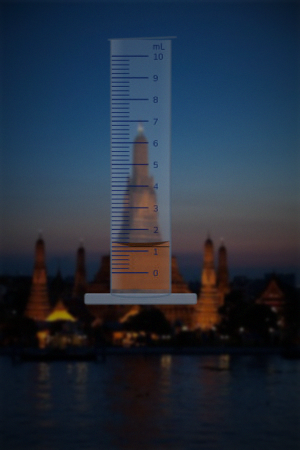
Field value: 1.2
